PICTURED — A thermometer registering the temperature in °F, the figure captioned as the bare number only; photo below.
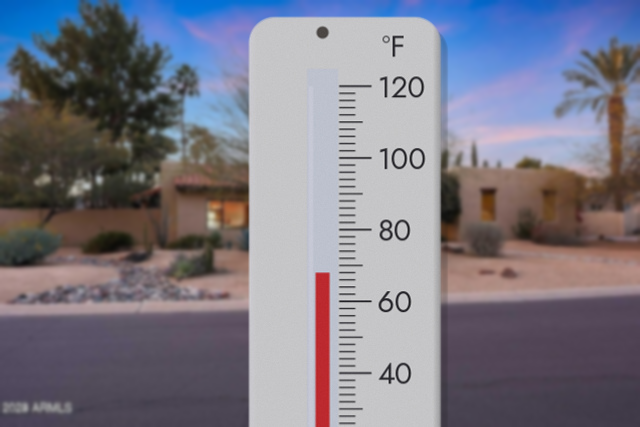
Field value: 68
